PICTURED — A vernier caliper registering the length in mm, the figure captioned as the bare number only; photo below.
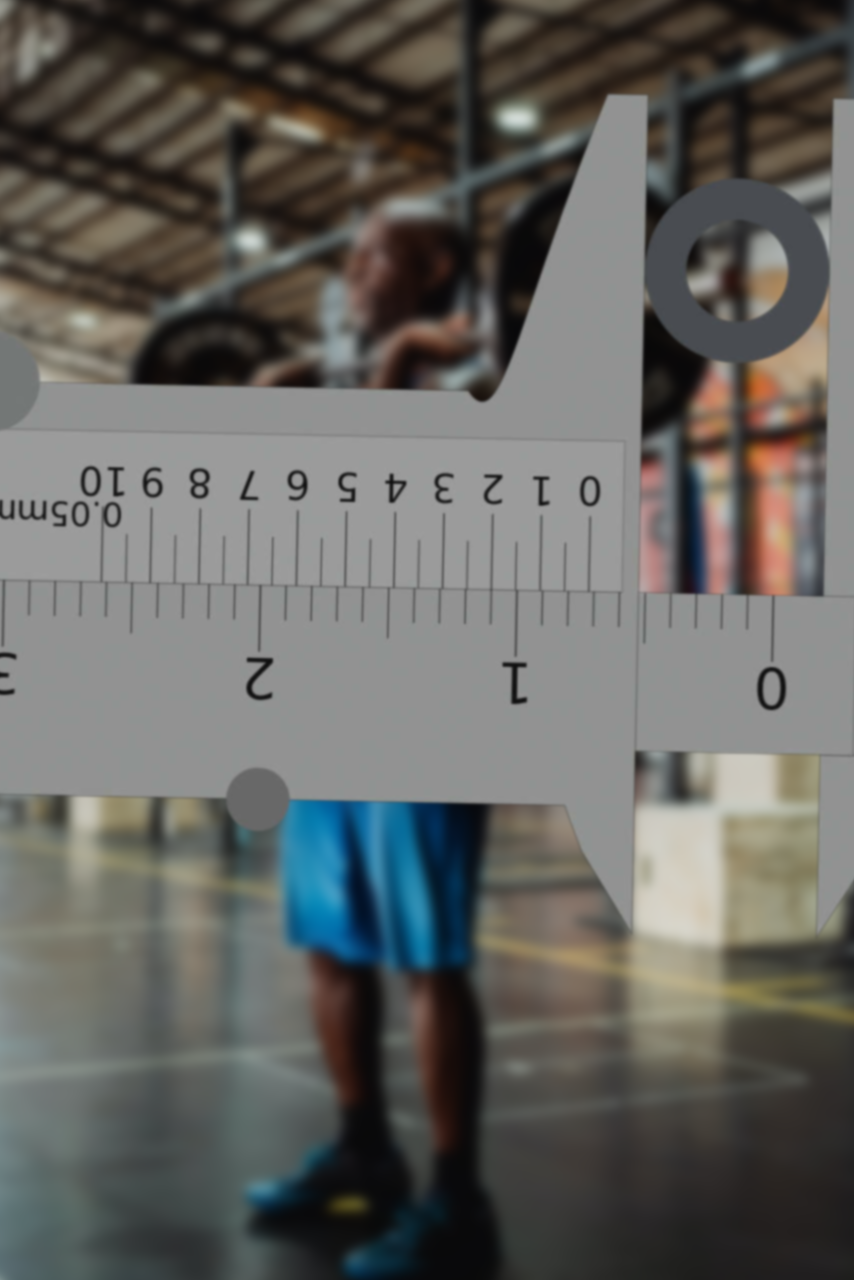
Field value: 7.2
